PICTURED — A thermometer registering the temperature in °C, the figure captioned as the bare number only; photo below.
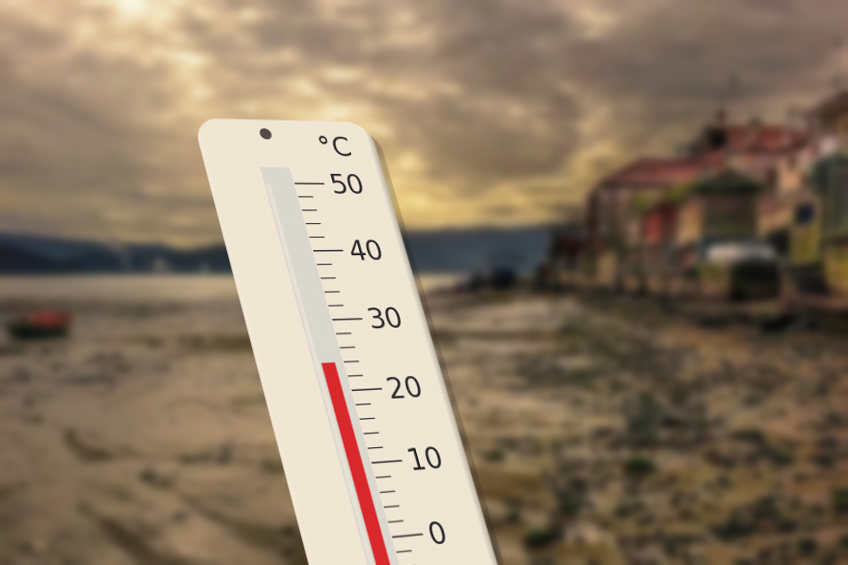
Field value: 24
